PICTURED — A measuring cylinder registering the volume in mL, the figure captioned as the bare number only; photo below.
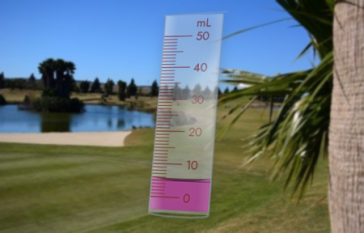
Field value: 5
